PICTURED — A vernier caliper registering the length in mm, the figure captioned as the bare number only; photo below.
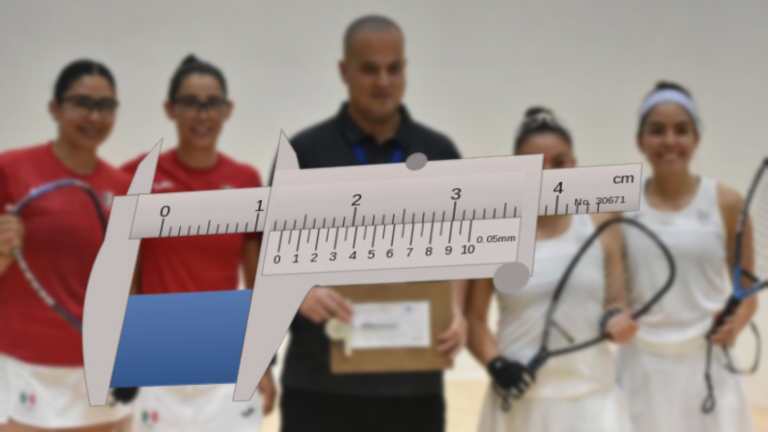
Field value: 12.8
